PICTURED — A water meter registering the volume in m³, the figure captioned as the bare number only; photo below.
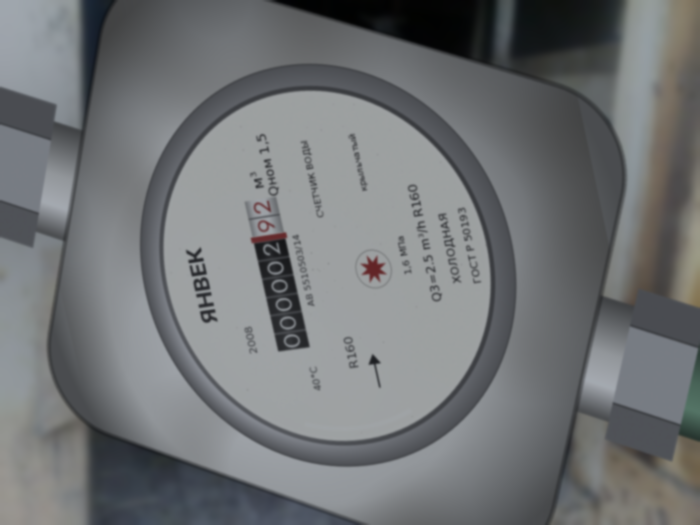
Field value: 2.92
